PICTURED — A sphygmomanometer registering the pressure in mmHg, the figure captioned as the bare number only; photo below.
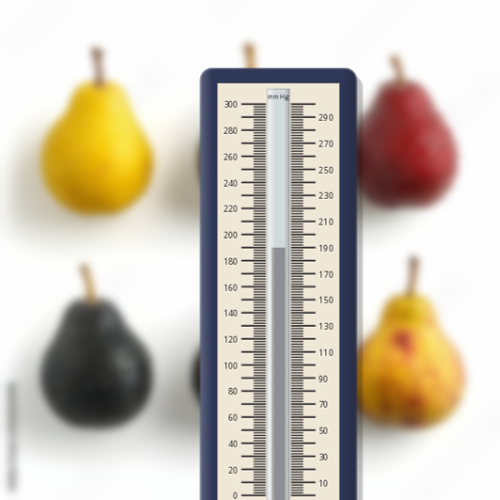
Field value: 190
